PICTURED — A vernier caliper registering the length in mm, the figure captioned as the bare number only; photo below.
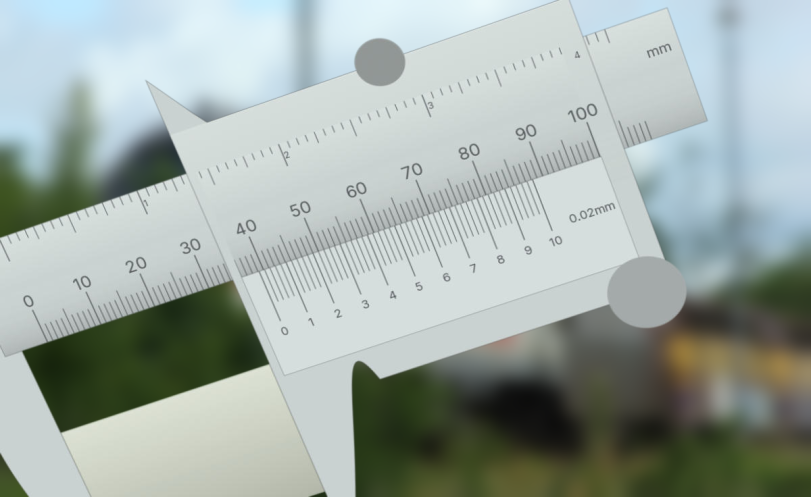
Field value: 39.2
